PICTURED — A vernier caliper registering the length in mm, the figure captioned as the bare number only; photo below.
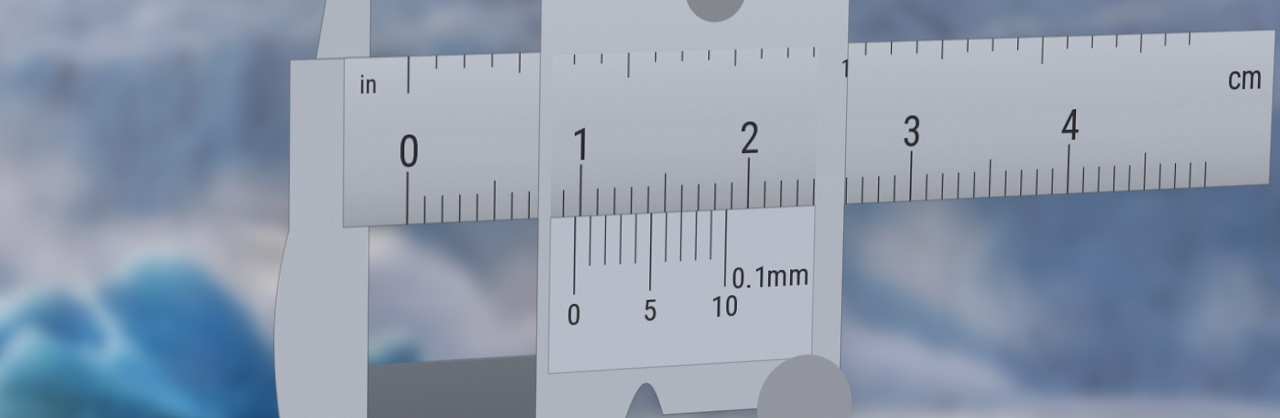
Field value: 9.7
